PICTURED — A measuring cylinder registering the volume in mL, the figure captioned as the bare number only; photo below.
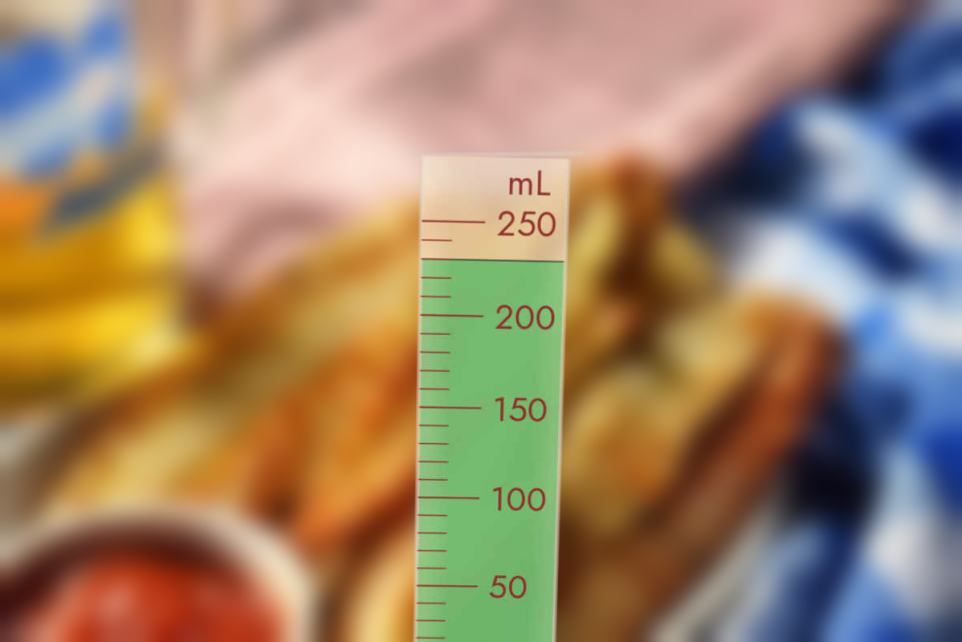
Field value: 230
